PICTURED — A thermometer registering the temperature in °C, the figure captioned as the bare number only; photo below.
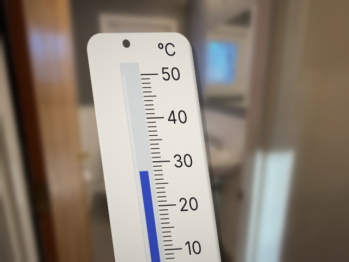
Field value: 28
